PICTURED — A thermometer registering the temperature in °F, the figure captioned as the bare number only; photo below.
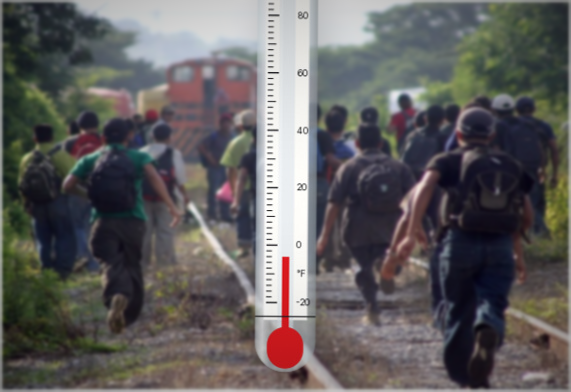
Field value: -4
